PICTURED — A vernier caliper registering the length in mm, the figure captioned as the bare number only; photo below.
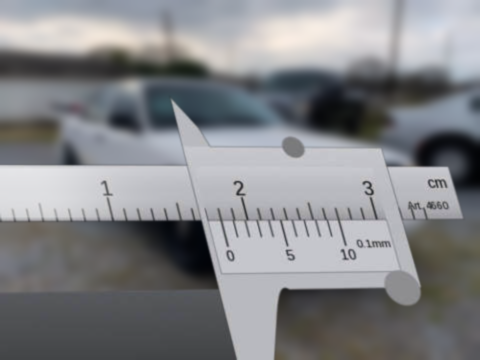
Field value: 18.0
